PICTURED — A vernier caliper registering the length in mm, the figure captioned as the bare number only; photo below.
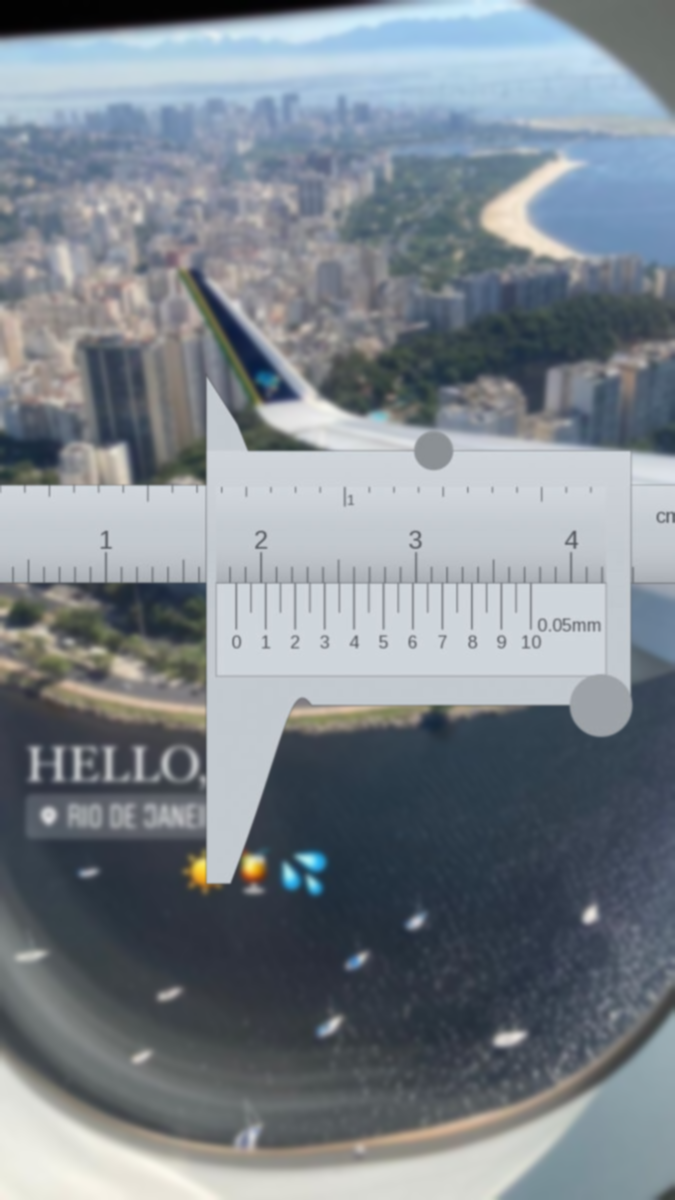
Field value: 18.4
